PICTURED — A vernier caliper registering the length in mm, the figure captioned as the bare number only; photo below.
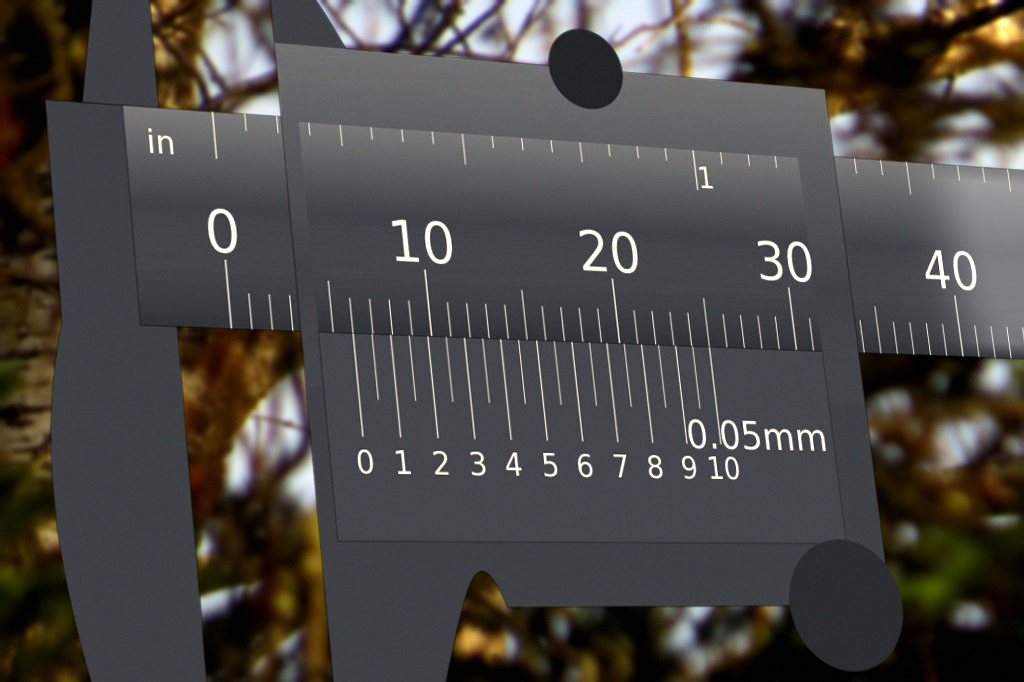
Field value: 6.0
